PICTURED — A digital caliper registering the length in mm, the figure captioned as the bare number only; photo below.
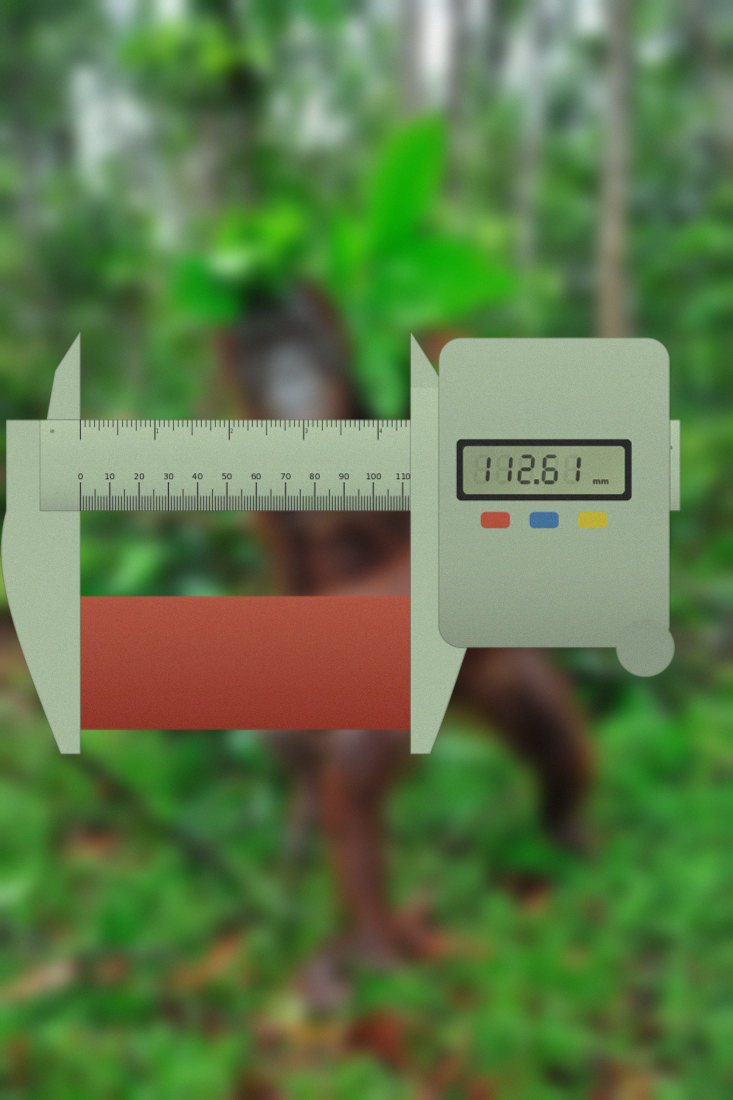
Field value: 112.61
